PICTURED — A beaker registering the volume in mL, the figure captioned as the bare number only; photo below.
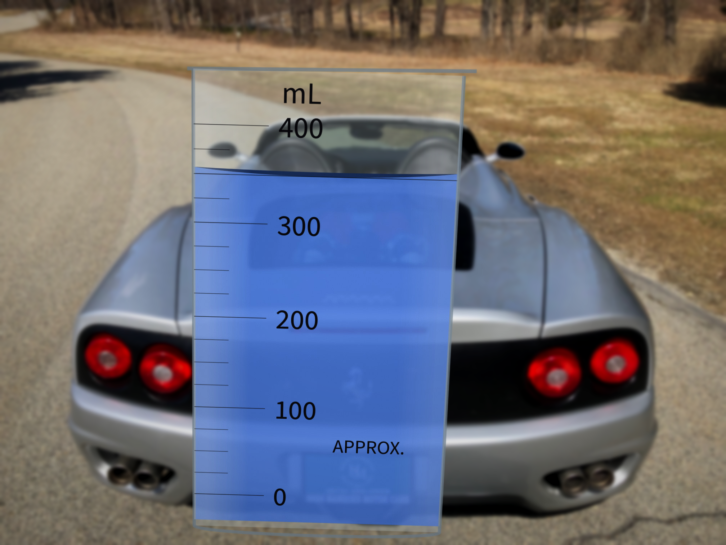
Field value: 350
